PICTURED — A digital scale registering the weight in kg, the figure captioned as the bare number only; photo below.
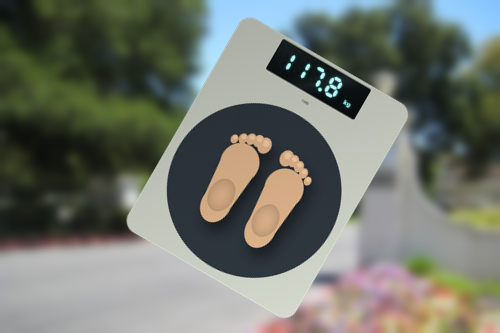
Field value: 117.8
